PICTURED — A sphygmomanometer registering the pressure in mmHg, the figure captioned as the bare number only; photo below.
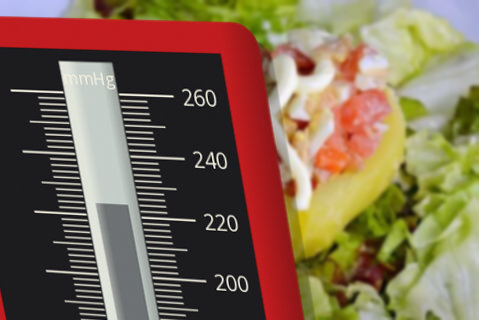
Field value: 224
